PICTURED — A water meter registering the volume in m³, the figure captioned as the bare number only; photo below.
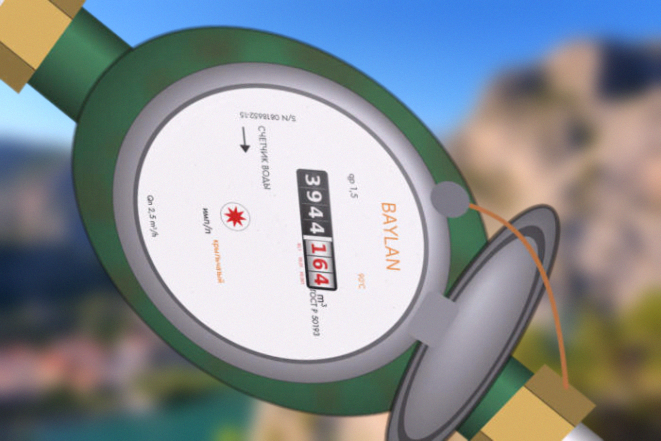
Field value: 3944.164
